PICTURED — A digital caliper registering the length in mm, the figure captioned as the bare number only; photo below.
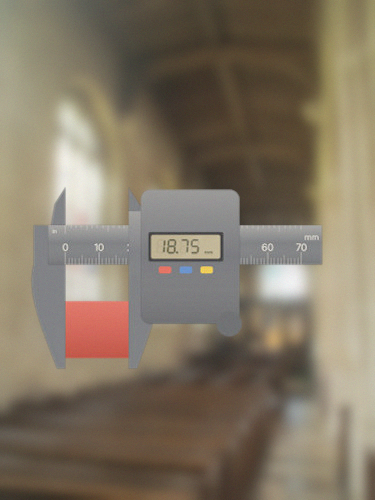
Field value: 18.75
